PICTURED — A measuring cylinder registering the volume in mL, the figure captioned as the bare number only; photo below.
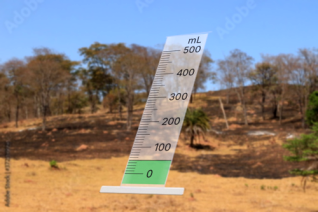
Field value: 50
